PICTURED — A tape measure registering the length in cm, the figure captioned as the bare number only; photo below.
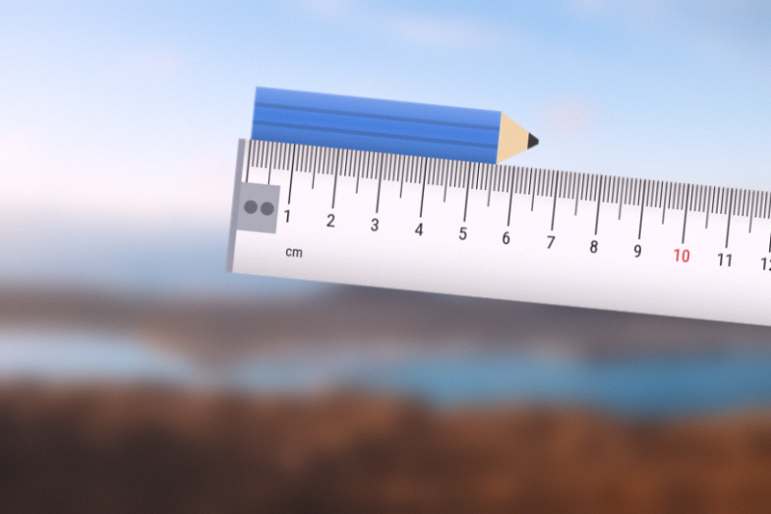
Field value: 6.5
